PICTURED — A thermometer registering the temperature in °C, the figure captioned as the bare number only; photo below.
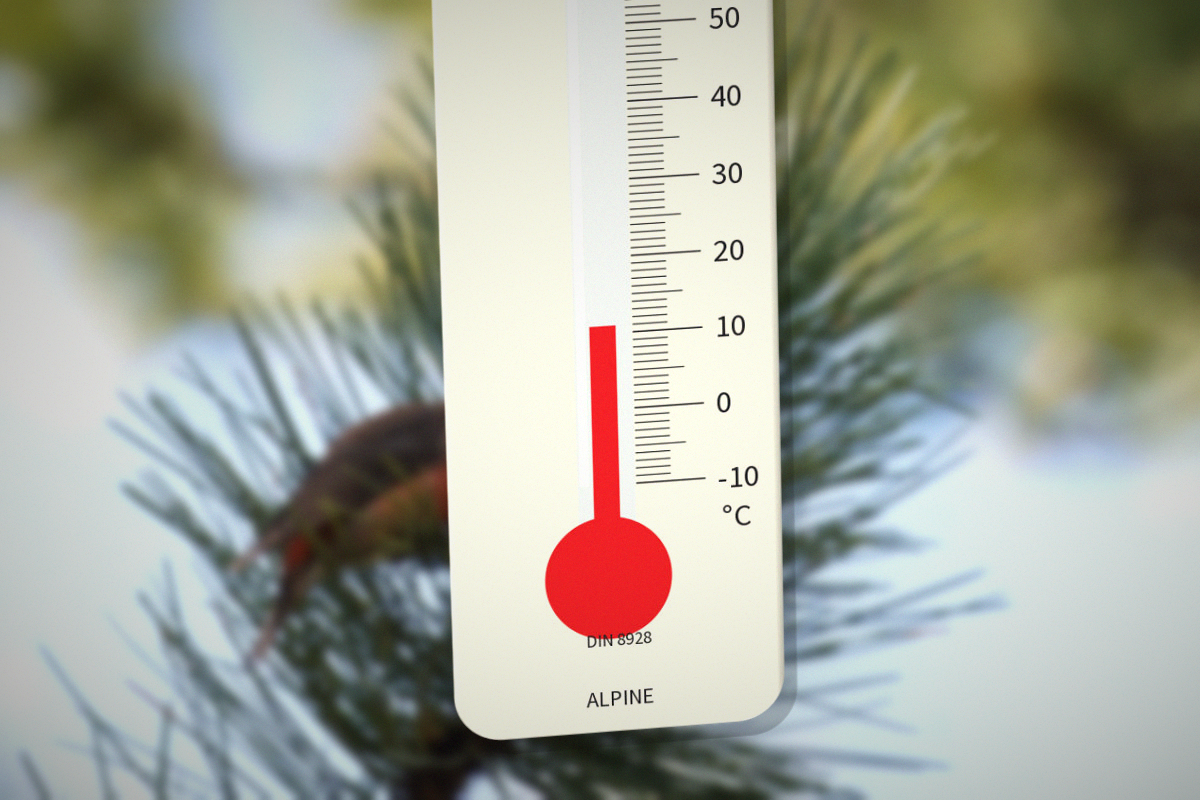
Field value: 11
